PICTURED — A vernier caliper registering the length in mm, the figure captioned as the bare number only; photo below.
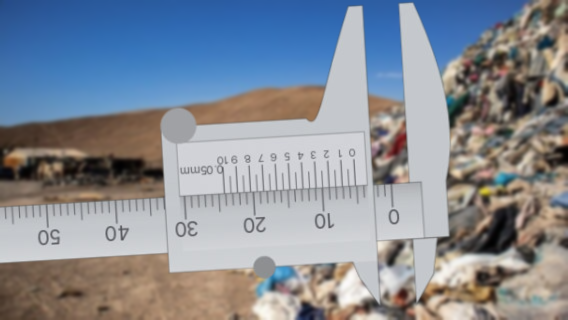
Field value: 5.2
